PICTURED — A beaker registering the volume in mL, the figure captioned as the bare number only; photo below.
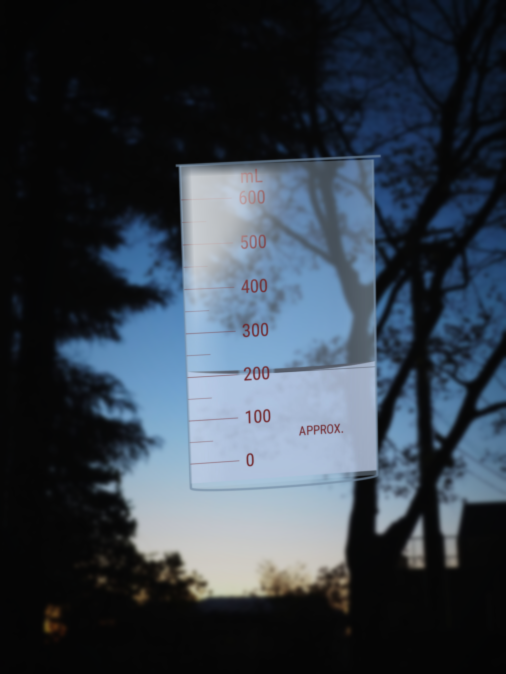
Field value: 200
